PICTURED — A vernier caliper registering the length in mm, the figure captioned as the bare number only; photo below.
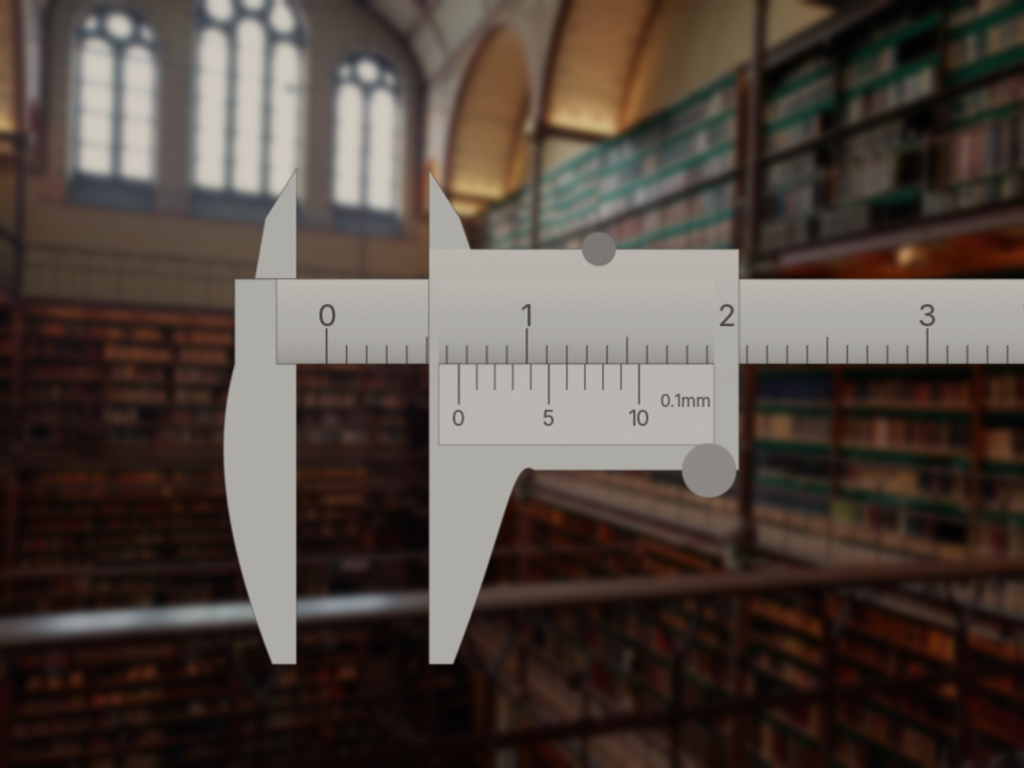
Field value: 6.6
